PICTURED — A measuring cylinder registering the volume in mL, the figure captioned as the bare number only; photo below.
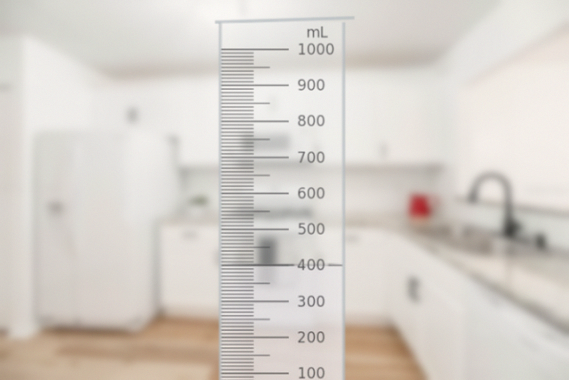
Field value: 400
